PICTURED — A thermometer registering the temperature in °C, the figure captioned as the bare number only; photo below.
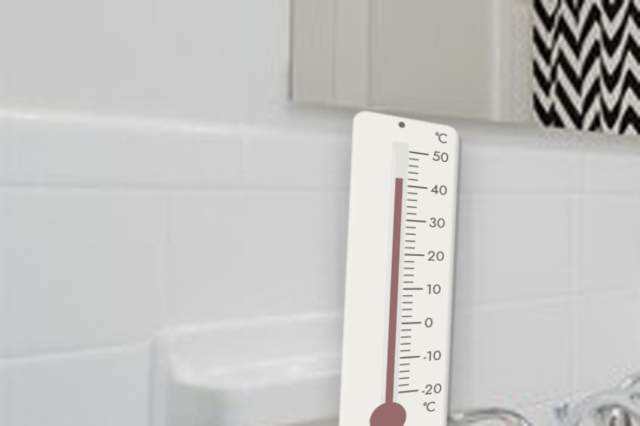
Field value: 42
